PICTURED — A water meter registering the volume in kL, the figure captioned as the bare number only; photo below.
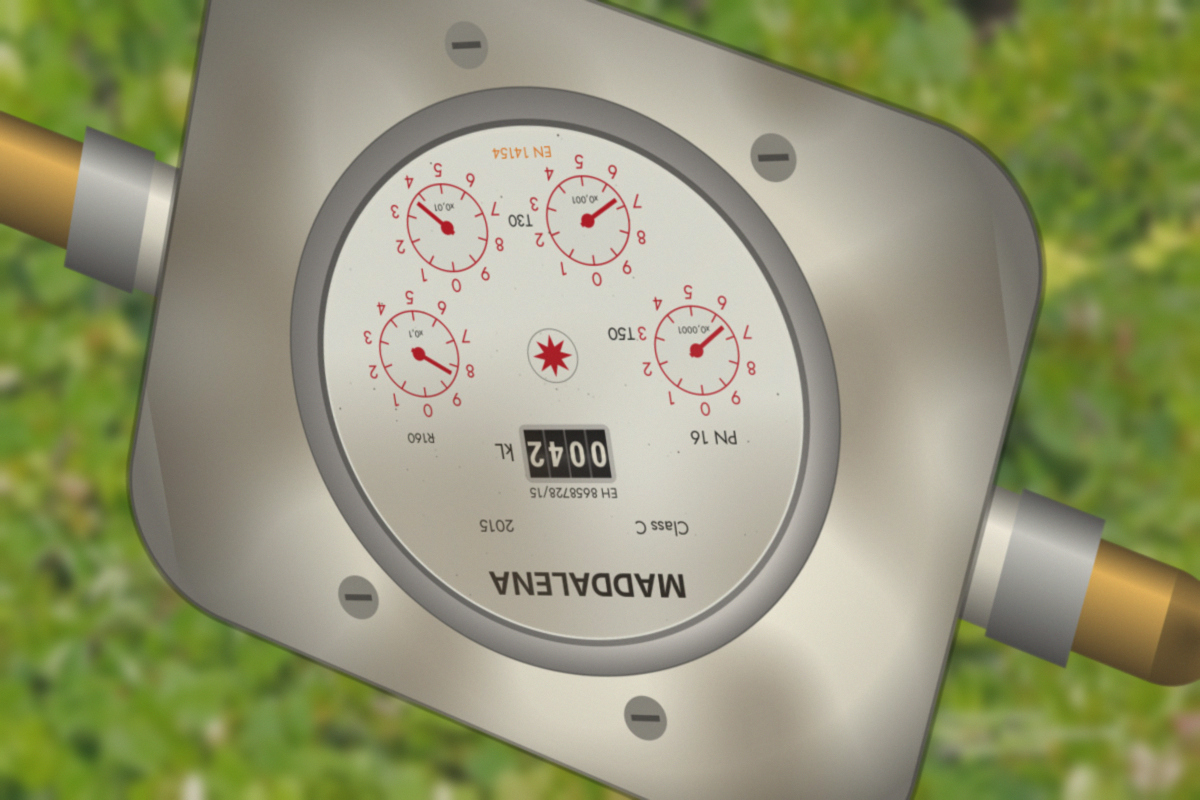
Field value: 42.8366
